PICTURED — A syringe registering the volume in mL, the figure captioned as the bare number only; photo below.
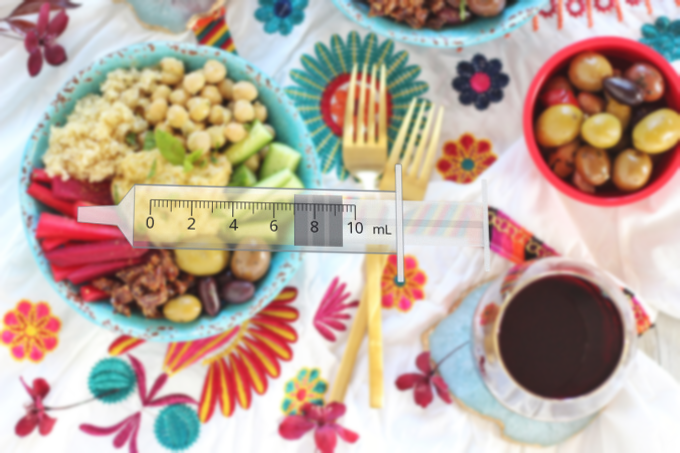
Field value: 7
